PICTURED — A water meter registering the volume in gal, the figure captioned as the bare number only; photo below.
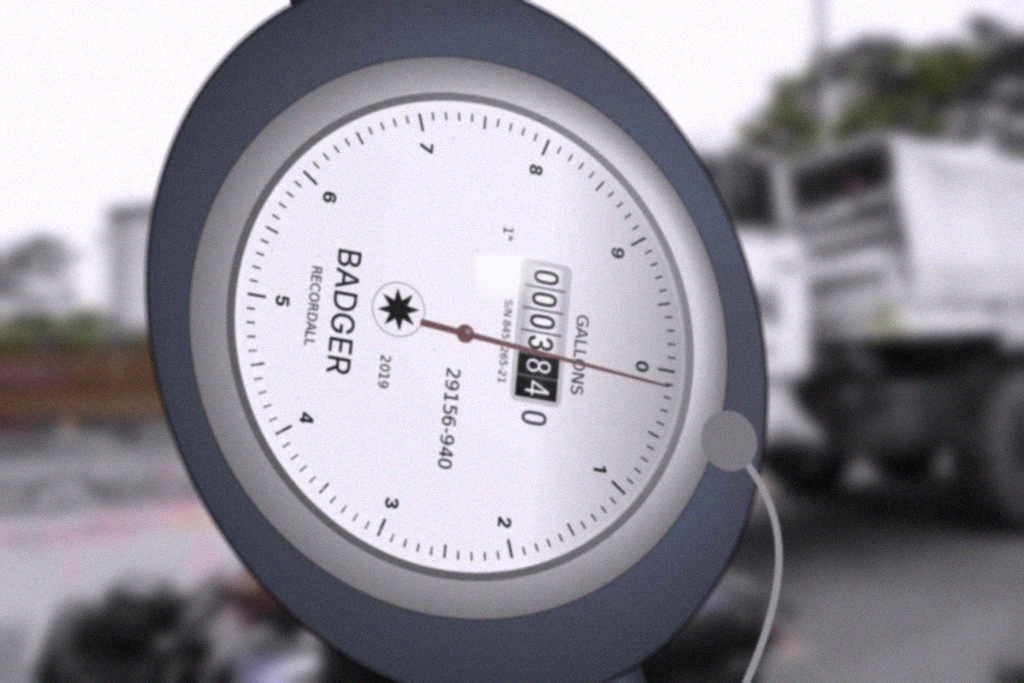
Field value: 3840.1
